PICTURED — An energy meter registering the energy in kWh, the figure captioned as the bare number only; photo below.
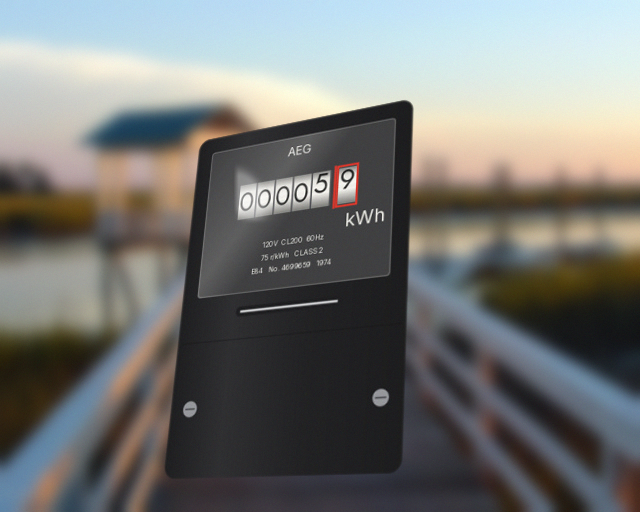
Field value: 5.9
